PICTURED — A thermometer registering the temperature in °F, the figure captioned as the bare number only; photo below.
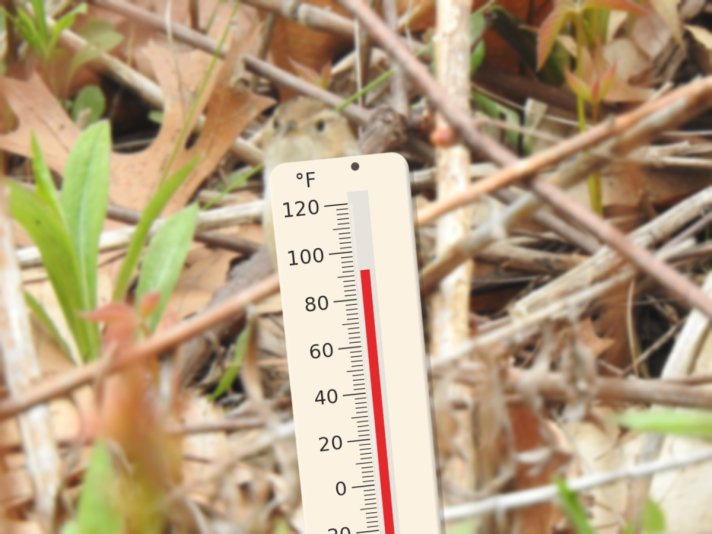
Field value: 92
